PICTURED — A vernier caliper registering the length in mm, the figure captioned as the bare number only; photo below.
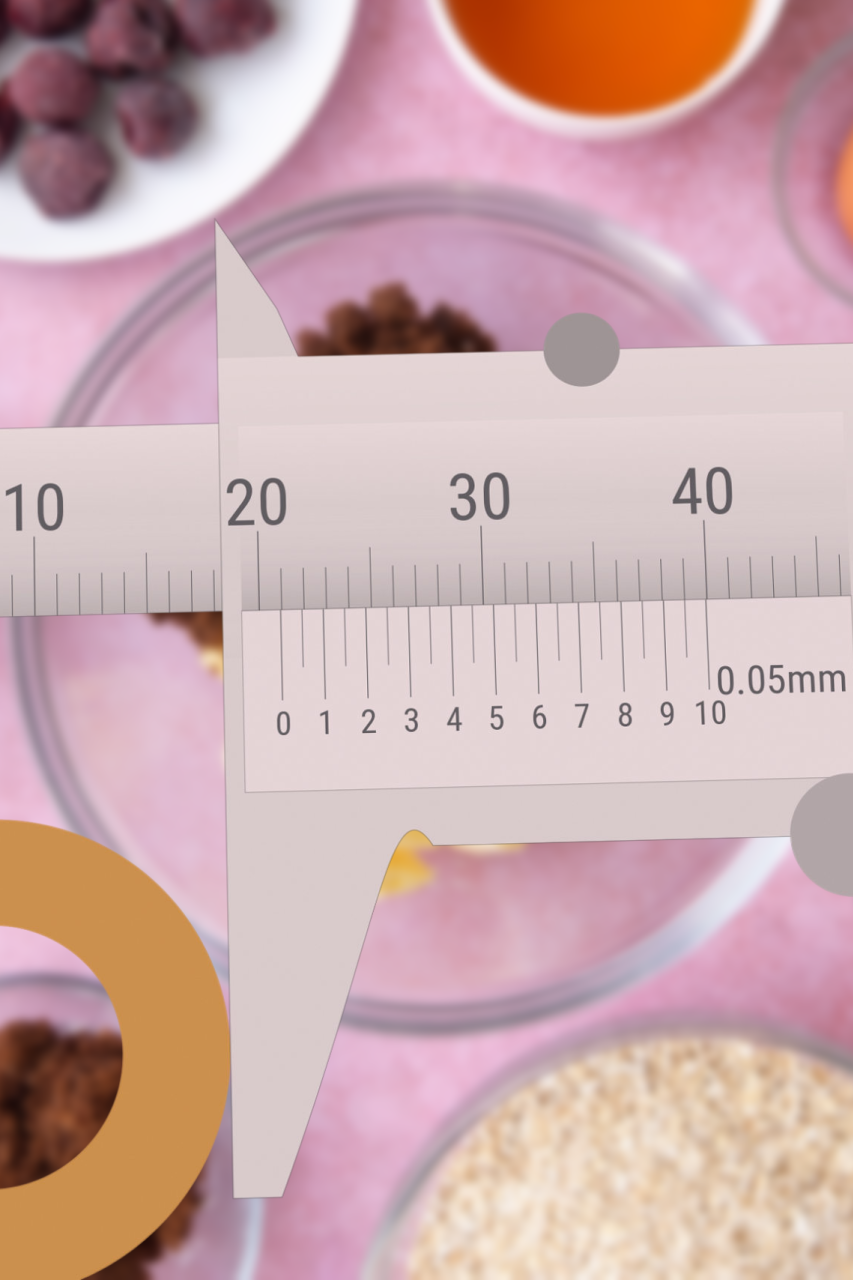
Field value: 20.95
